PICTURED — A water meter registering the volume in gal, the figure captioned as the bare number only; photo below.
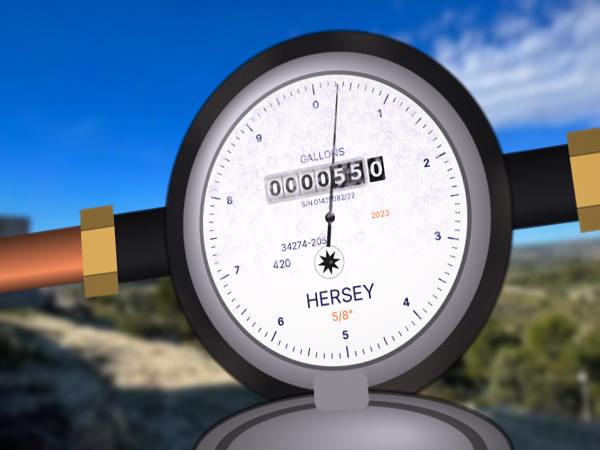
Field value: 550.3
